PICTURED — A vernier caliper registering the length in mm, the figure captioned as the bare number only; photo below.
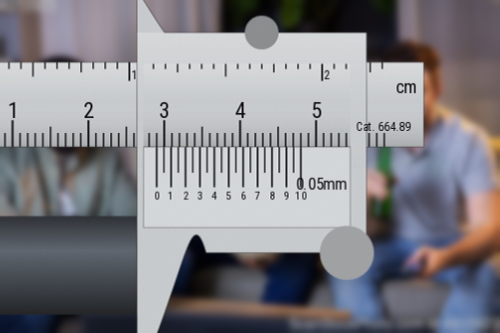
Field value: 29.0
